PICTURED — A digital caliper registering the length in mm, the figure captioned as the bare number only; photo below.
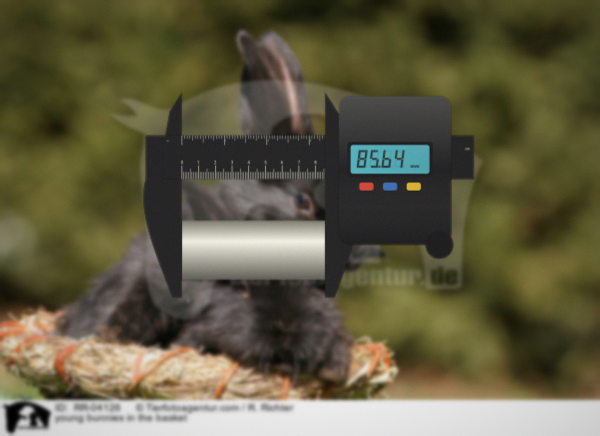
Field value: 85.64
